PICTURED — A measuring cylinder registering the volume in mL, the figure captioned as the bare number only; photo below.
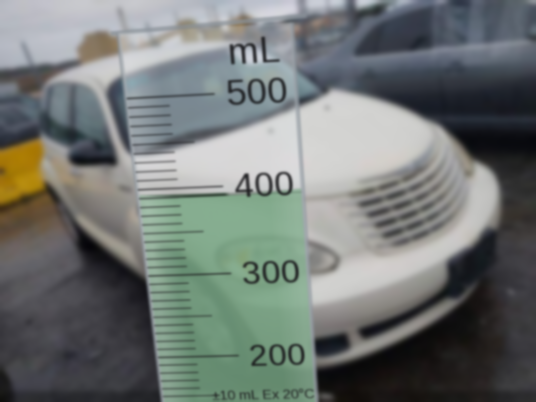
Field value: 390
